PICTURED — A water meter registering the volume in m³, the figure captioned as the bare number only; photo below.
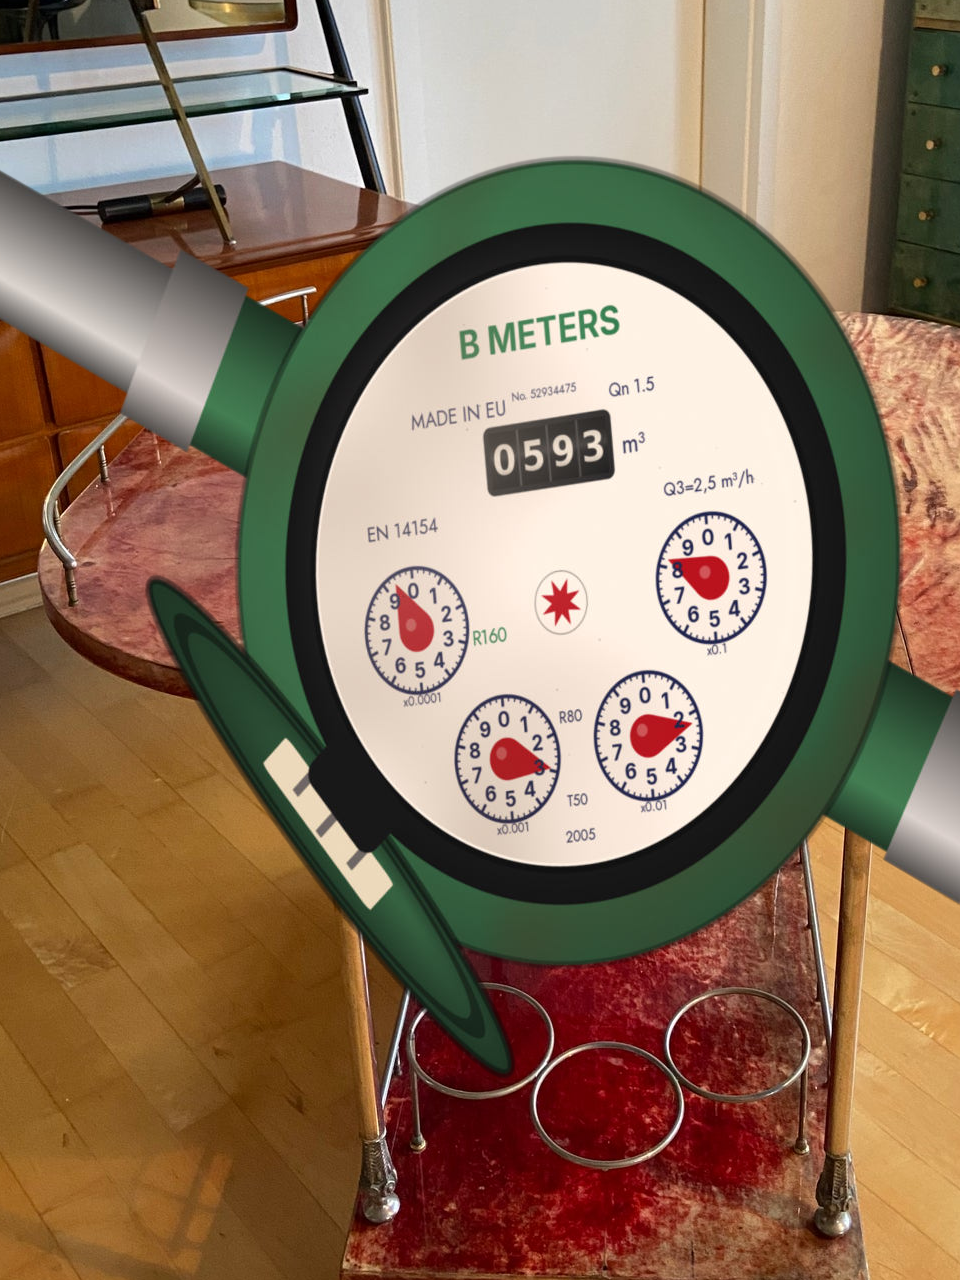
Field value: 593.8229
